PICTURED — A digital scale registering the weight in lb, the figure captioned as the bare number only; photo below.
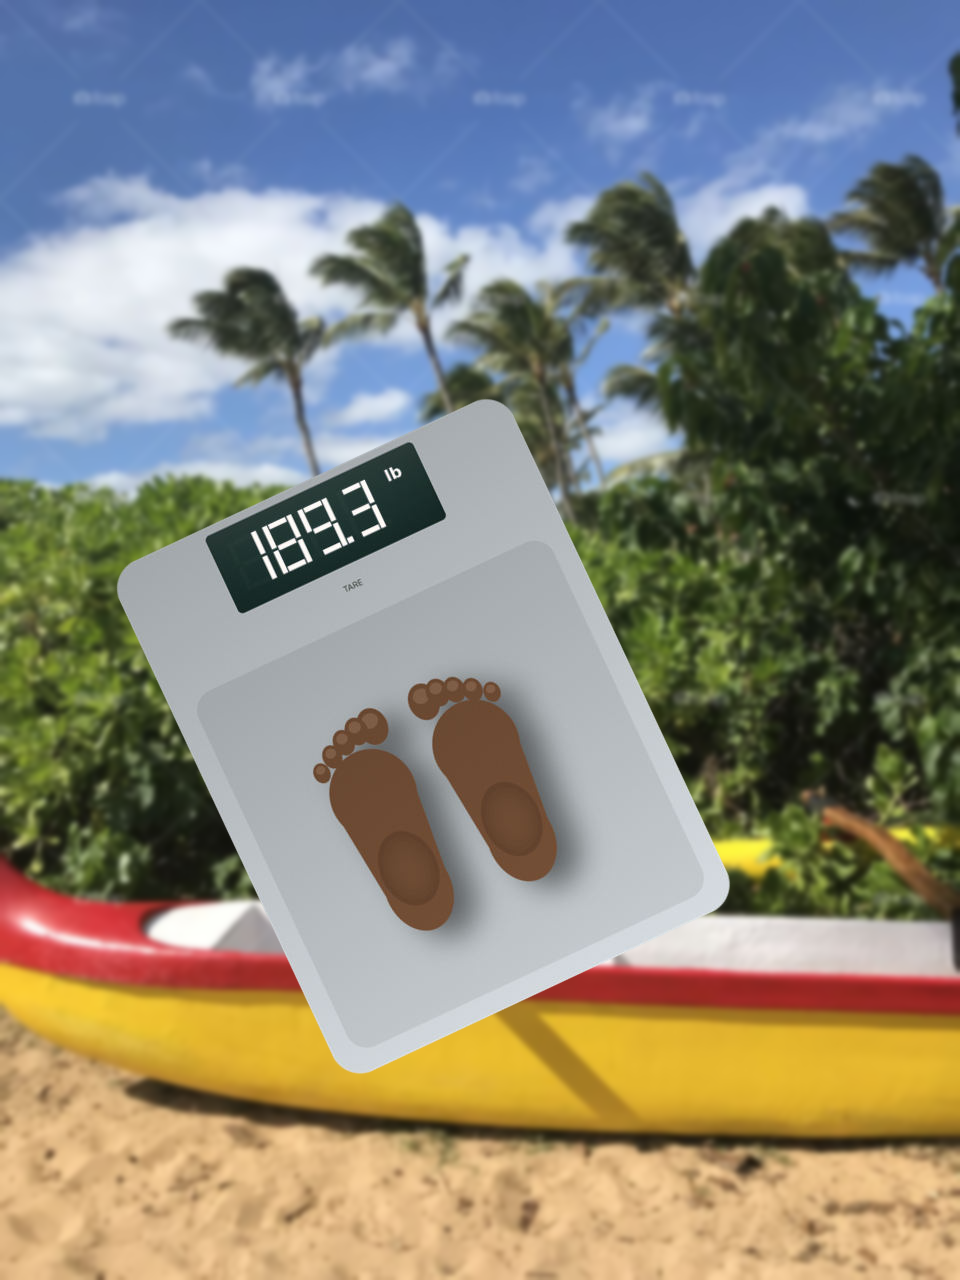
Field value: 189.3
